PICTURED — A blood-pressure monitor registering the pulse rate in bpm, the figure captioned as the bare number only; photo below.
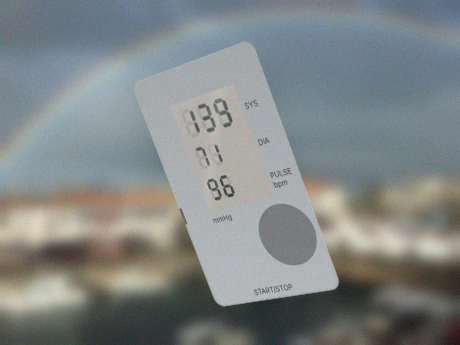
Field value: 96
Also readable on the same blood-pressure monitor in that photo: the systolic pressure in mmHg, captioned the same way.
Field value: 139
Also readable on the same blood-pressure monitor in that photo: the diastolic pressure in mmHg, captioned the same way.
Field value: 71
